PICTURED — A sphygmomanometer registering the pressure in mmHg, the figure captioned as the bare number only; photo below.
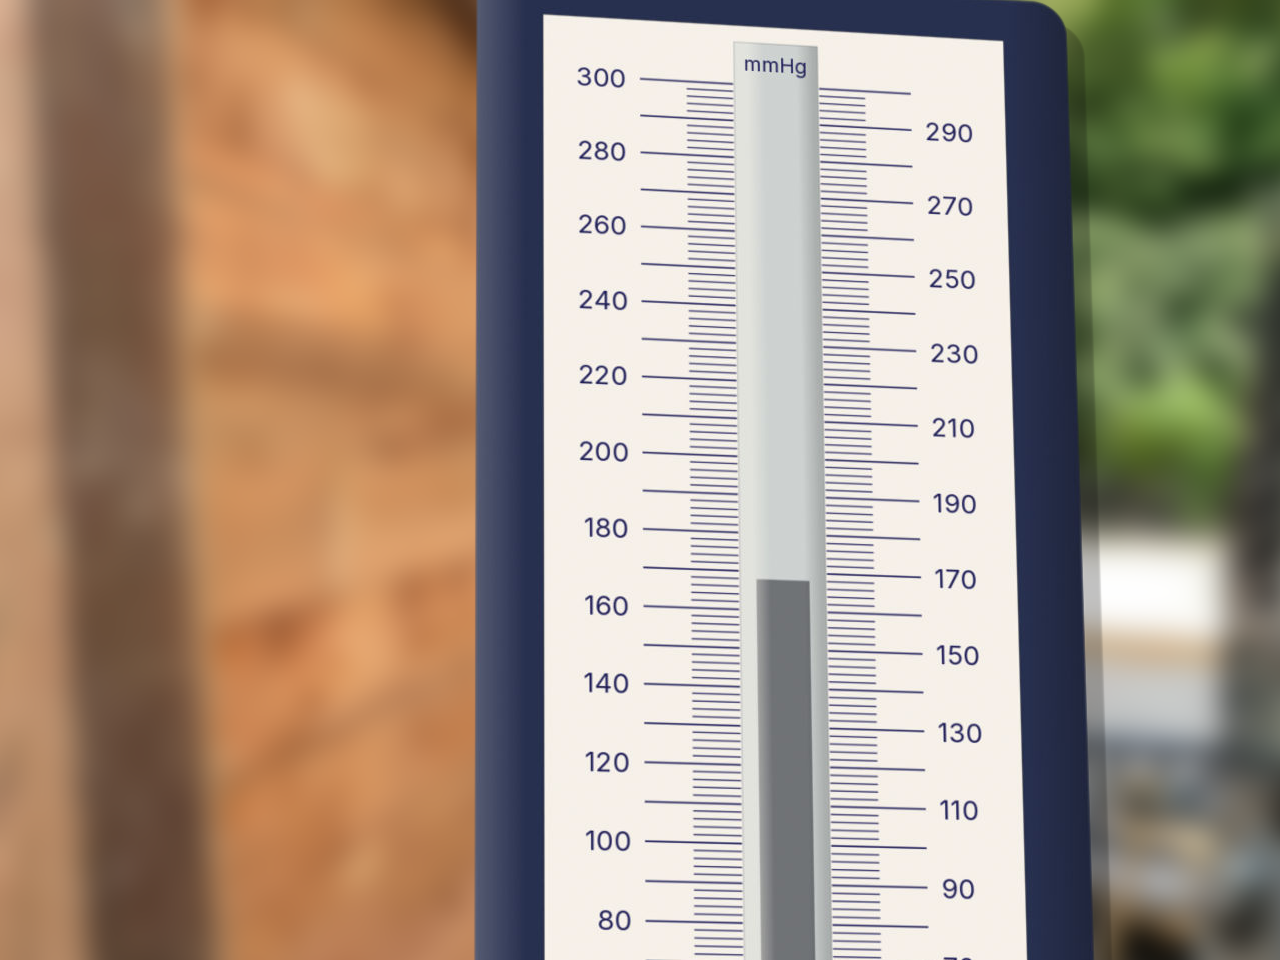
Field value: 168
